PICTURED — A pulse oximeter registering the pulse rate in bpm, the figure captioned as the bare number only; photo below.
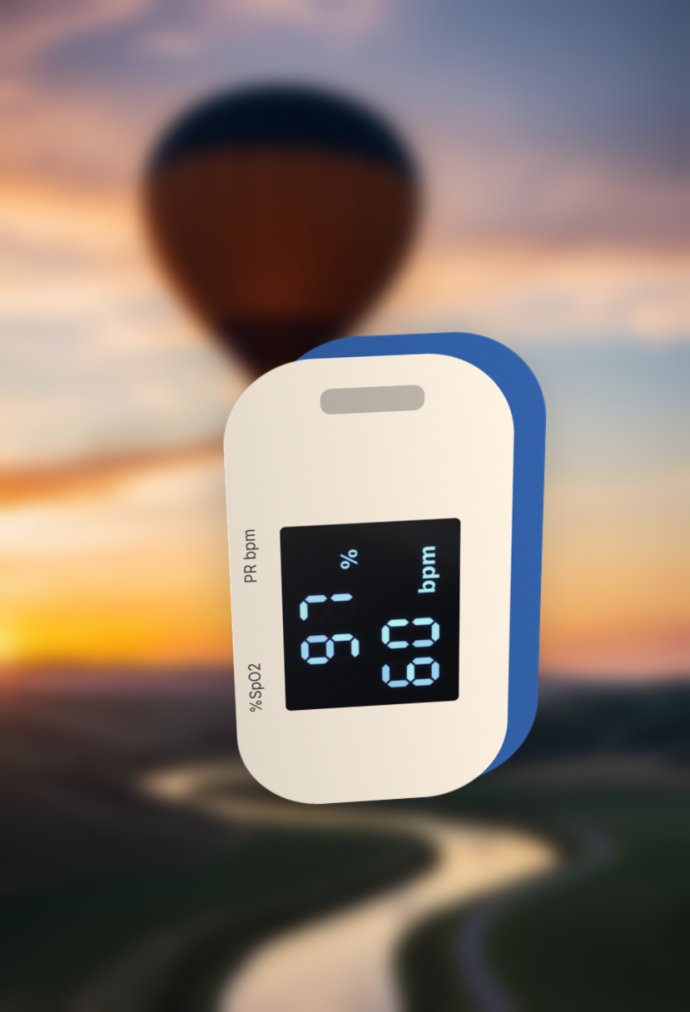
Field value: 60
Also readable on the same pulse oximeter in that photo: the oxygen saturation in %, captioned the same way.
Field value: 97
